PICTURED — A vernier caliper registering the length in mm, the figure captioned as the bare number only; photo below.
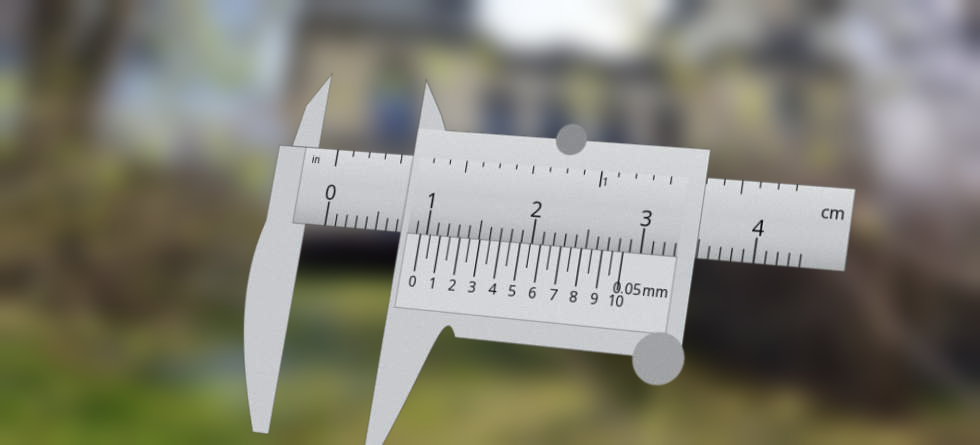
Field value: 9.4
